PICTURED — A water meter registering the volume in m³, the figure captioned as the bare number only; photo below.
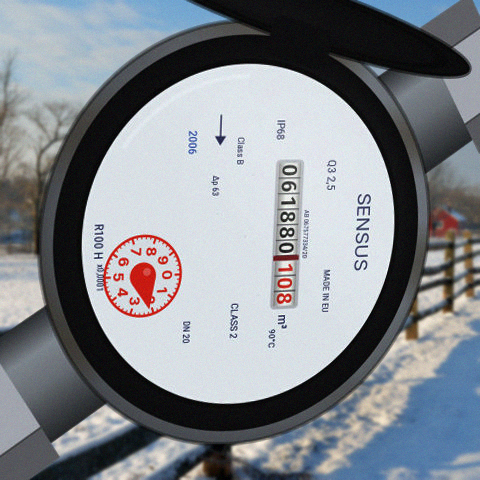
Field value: 61880.1082
